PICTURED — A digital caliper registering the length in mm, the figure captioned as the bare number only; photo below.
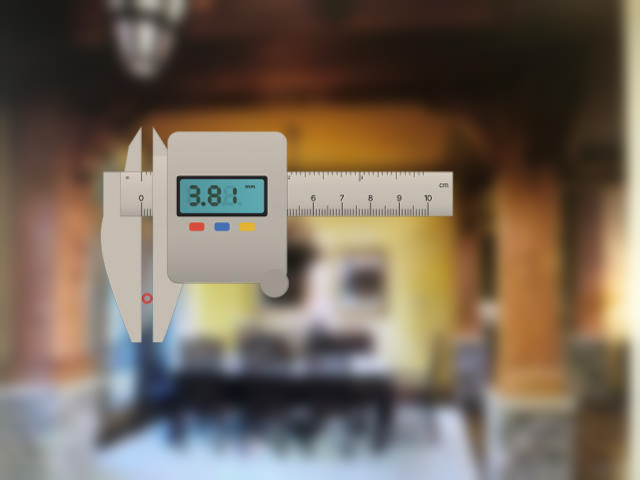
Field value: 3.81
